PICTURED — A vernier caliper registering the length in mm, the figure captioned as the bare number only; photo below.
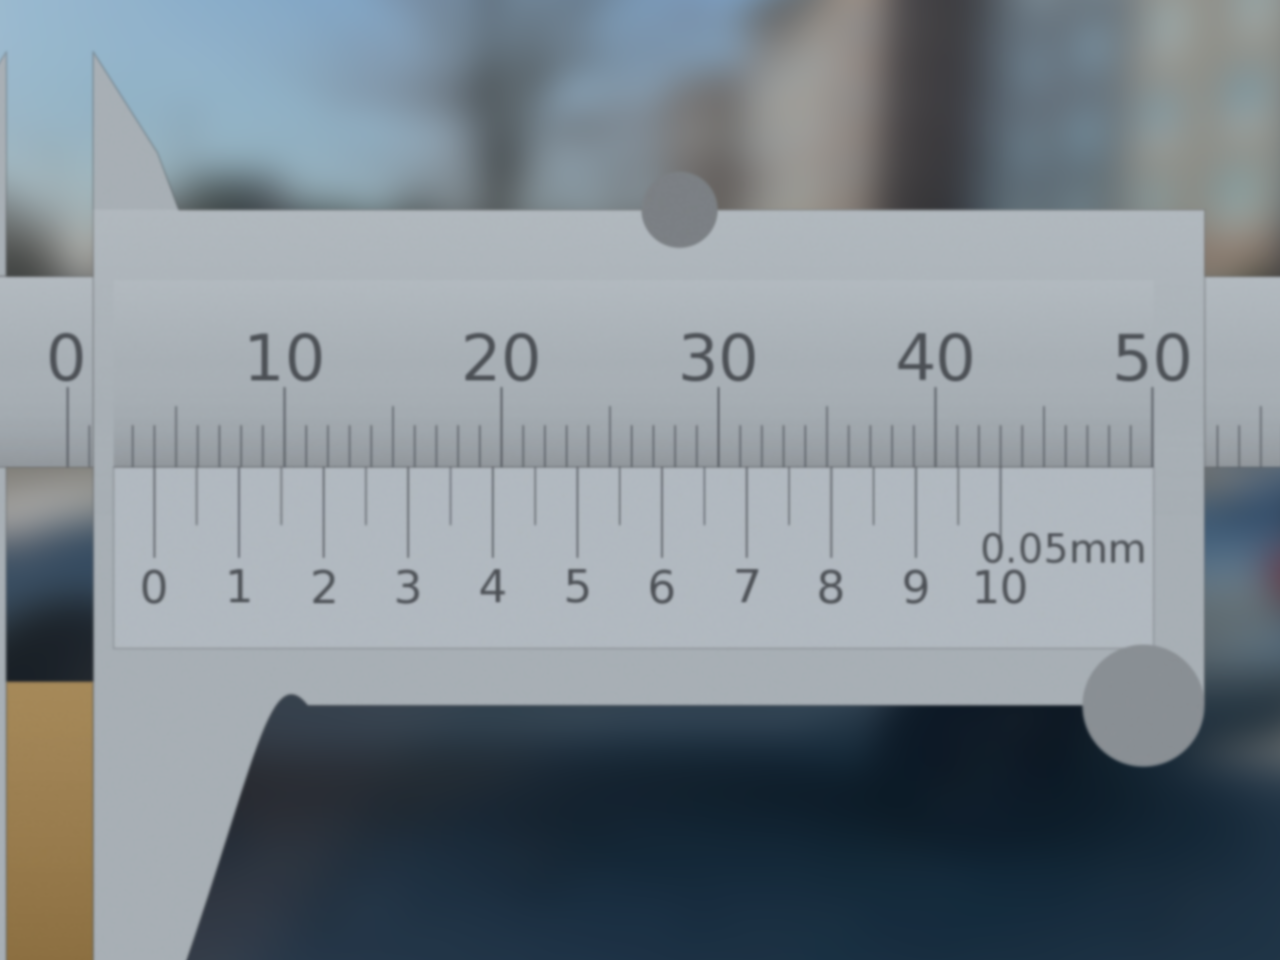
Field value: 4.0
